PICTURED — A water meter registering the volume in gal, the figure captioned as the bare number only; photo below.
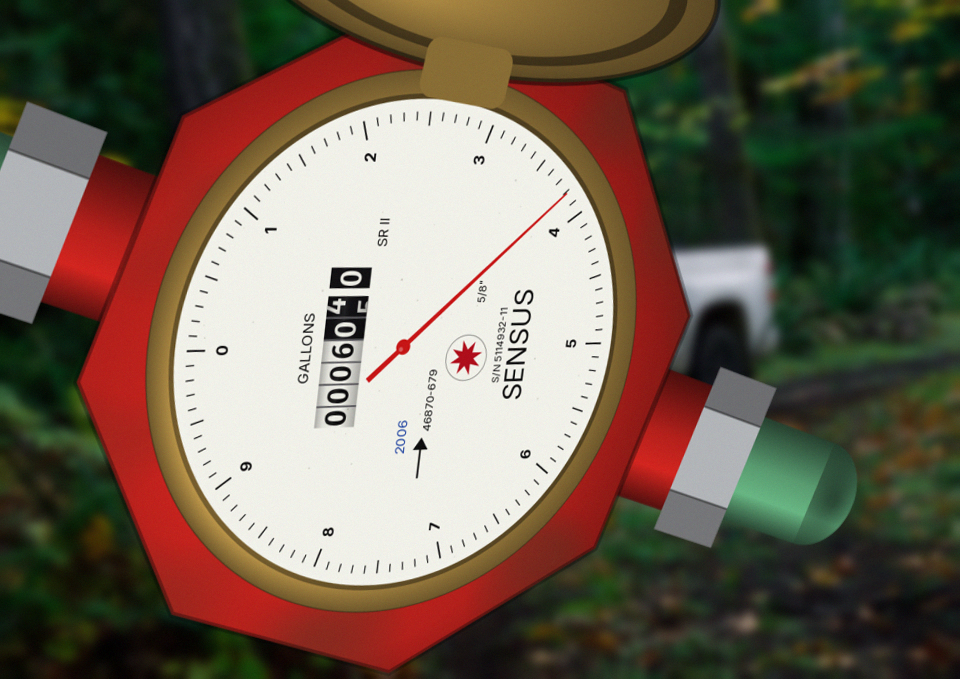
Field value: 6043.8
